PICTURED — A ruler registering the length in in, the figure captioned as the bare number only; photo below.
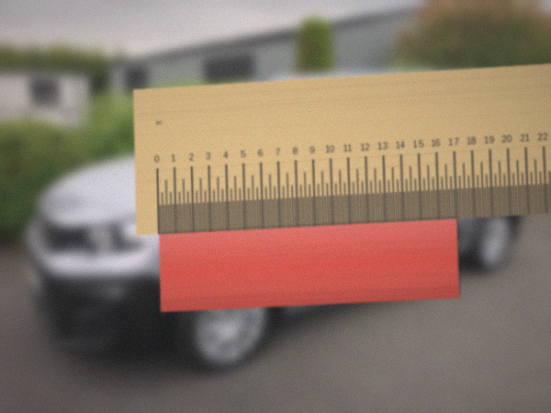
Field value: 17
